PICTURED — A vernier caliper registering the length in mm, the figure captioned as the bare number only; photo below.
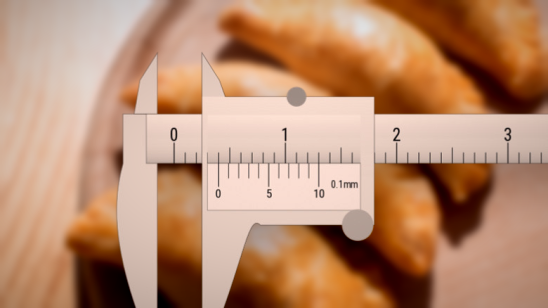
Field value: 4.0
